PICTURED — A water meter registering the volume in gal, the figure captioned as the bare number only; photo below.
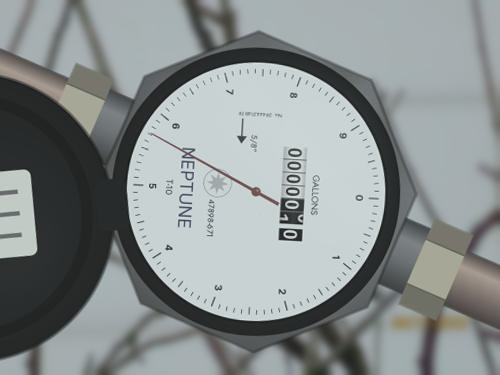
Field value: 5.7
